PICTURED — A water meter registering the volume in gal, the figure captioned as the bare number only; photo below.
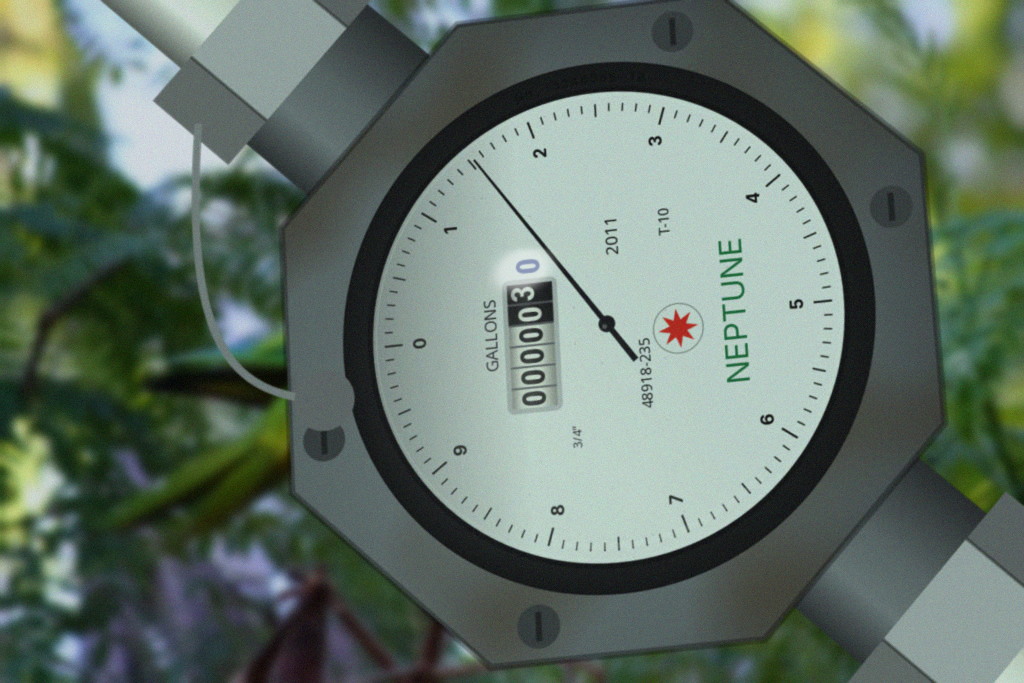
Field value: 31.5
